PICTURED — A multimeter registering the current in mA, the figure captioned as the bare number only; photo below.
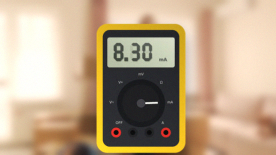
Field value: 8.30
